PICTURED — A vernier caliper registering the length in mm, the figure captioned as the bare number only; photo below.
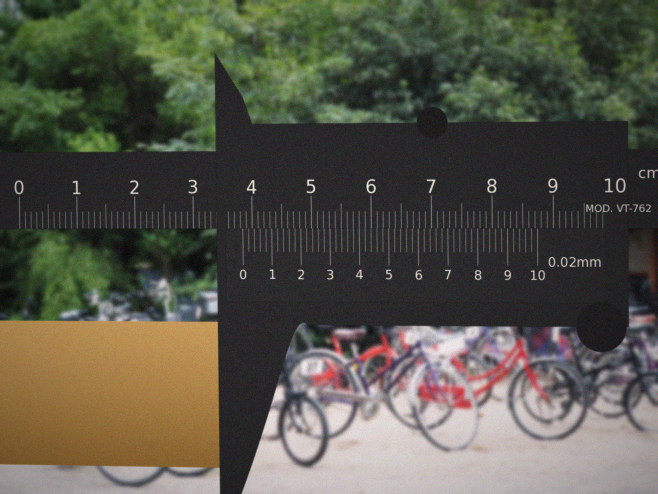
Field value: 38.4
